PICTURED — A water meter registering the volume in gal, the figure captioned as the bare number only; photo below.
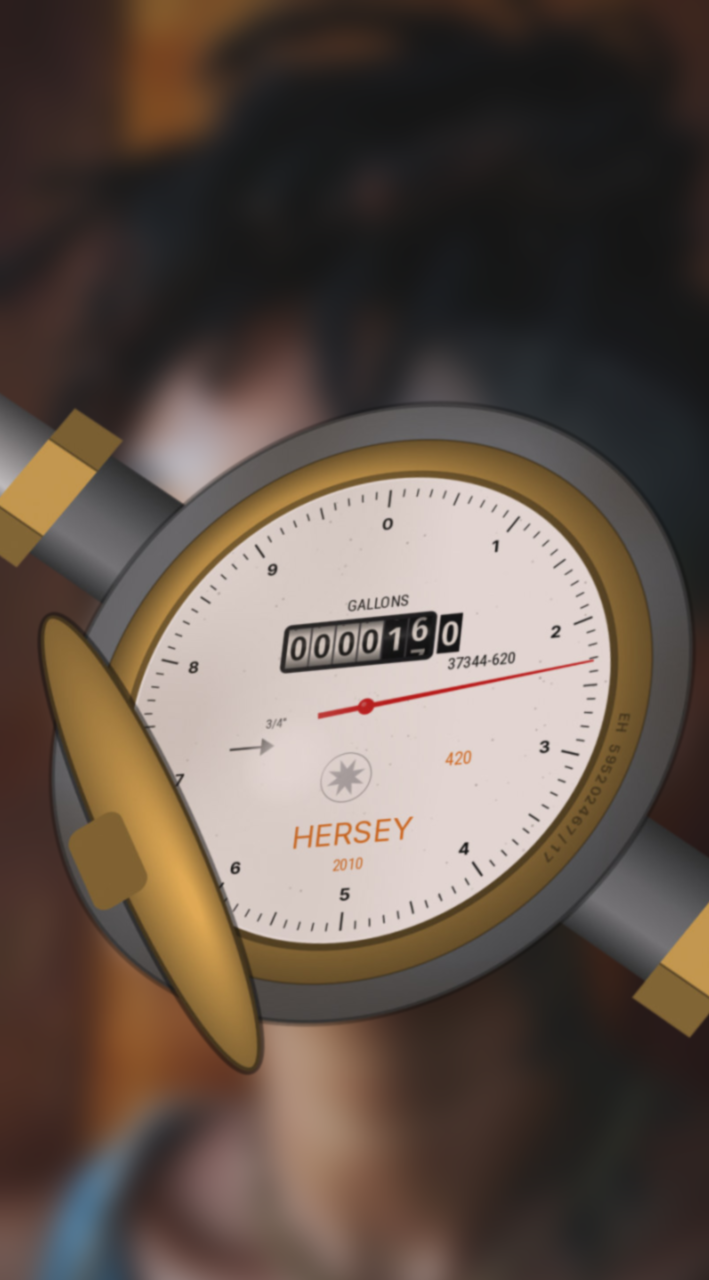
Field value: 162.3
